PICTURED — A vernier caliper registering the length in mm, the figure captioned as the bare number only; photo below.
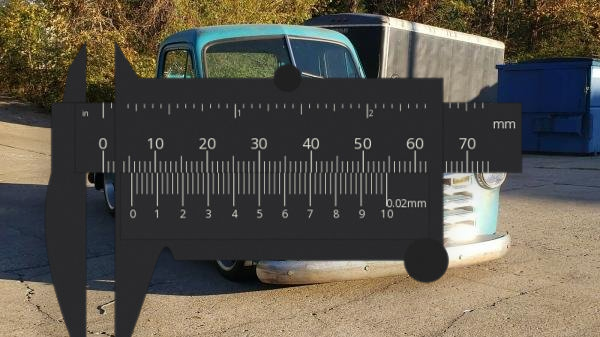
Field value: 5.5
